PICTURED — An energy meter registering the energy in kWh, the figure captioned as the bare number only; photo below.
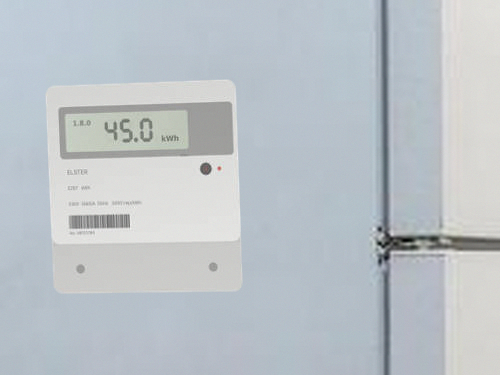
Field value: 45.0
